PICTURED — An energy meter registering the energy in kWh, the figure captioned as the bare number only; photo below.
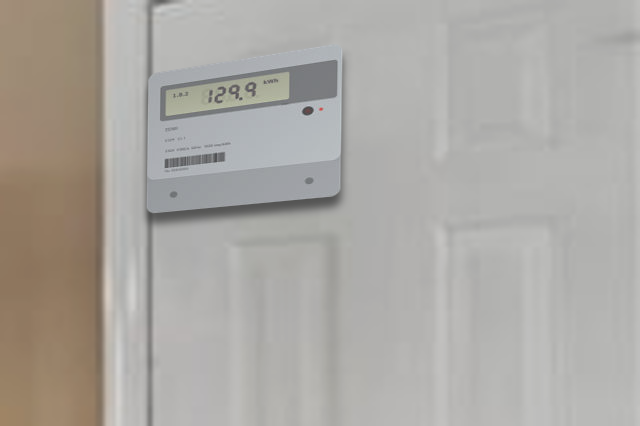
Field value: 129.9
